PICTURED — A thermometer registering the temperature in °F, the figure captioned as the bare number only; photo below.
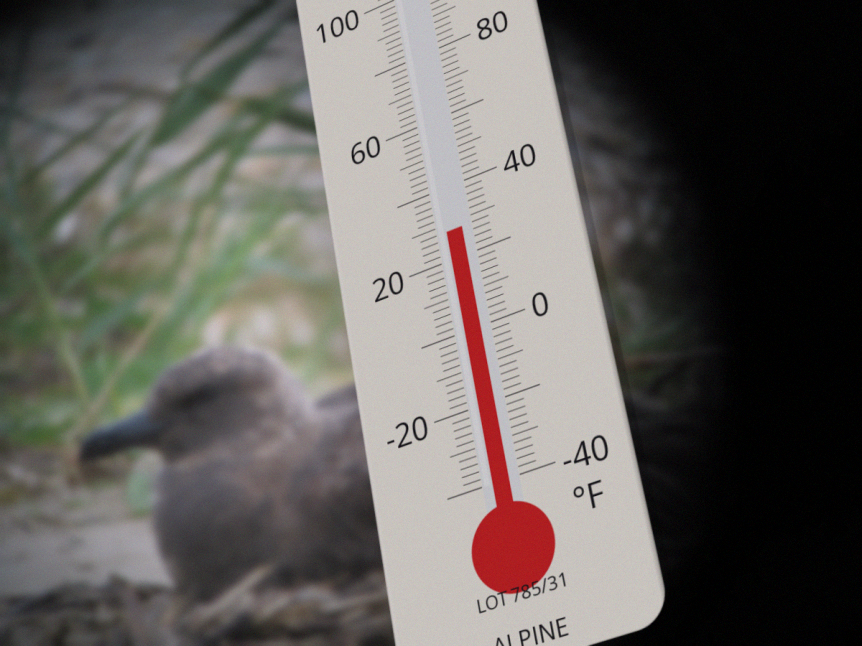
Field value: 28
